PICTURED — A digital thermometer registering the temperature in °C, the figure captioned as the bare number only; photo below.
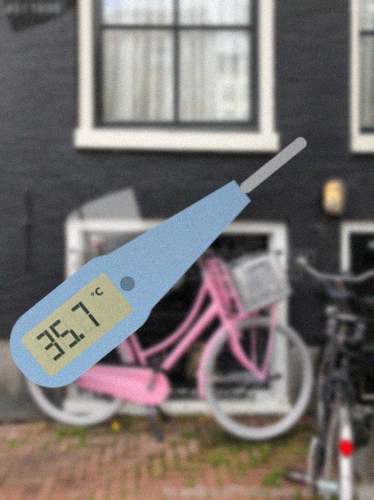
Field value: 35.7
